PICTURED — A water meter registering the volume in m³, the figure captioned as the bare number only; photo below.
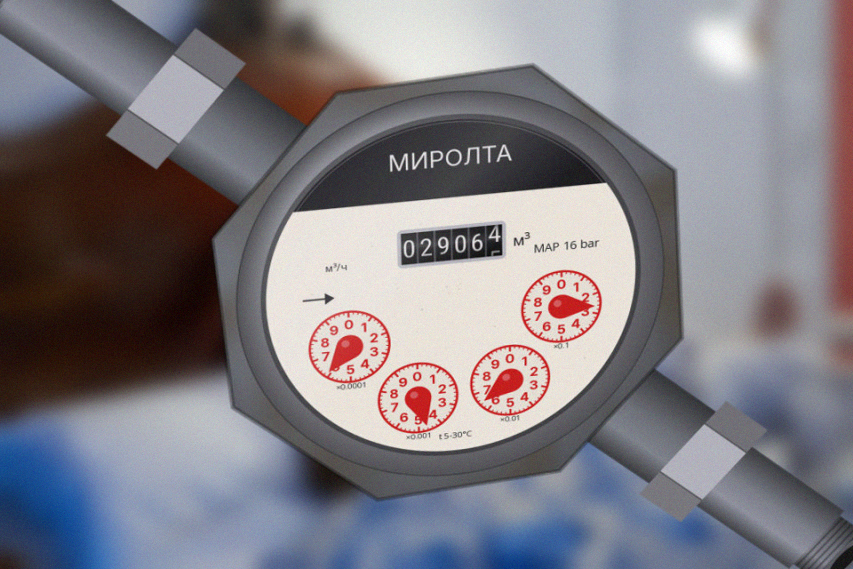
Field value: 29064.2646
